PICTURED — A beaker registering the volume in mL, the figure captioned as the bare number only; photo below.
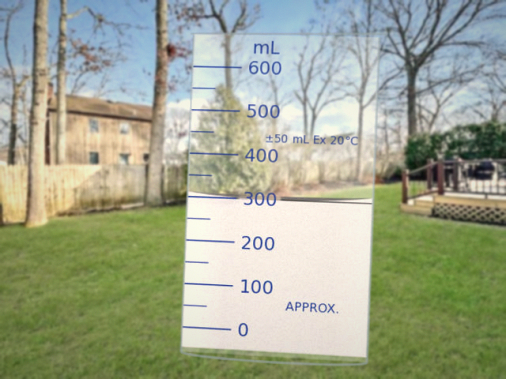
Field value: 300
